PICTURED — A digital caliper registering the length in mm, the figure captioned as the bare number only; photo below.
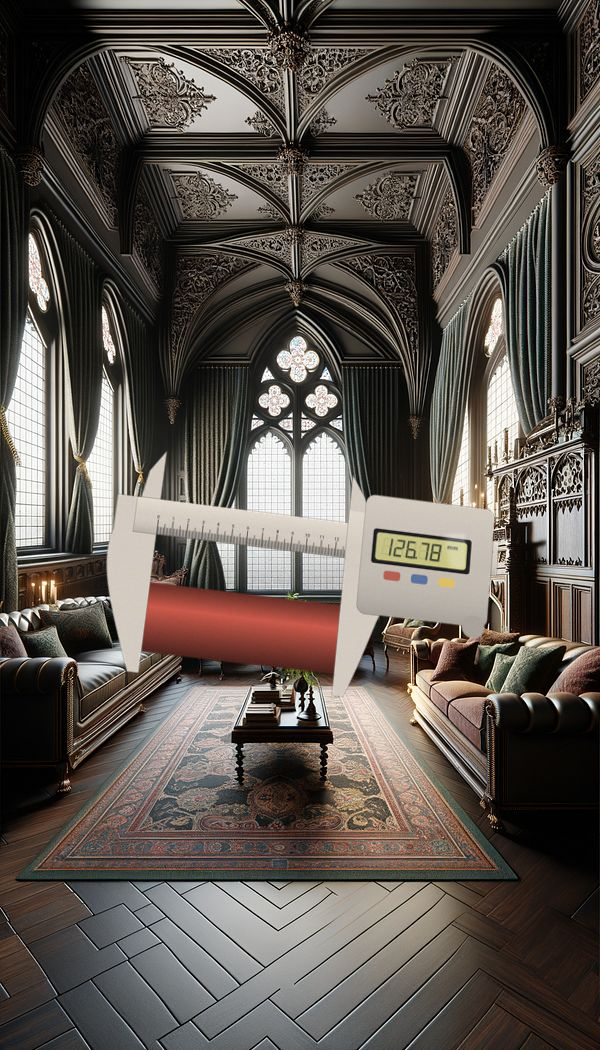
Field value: 126.78
